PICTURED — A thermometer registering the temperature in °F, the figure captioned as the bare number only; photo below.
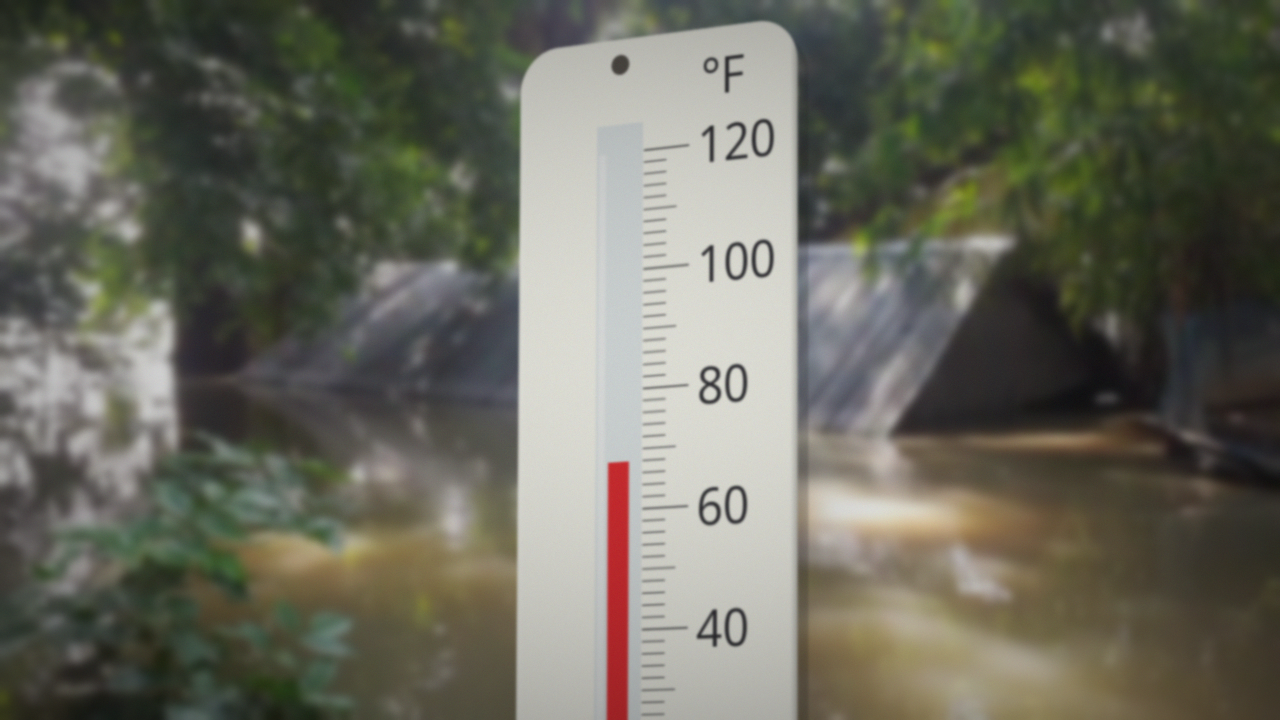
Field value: 68
